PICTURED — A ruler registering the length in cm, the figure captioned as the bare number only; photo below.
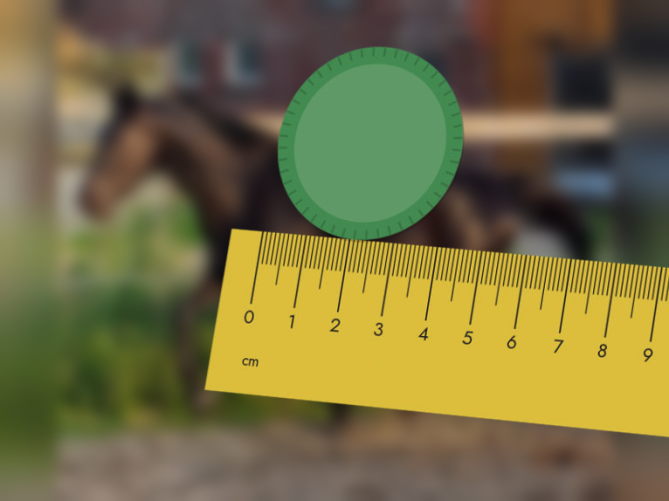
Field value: 4.2
